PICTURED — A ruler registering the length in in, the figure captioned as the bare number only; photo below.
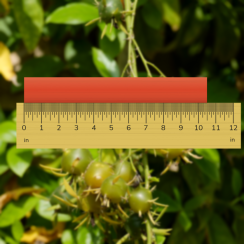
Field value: 10.5
